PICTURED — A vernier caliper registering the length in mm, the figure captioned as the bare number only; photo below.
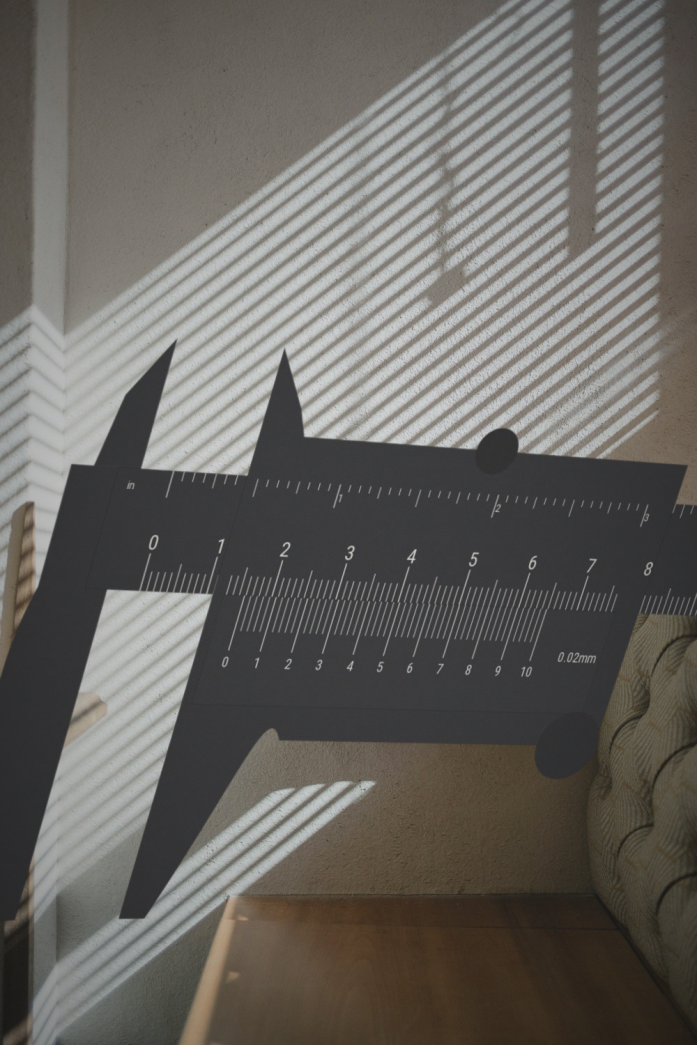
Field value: 15.8
